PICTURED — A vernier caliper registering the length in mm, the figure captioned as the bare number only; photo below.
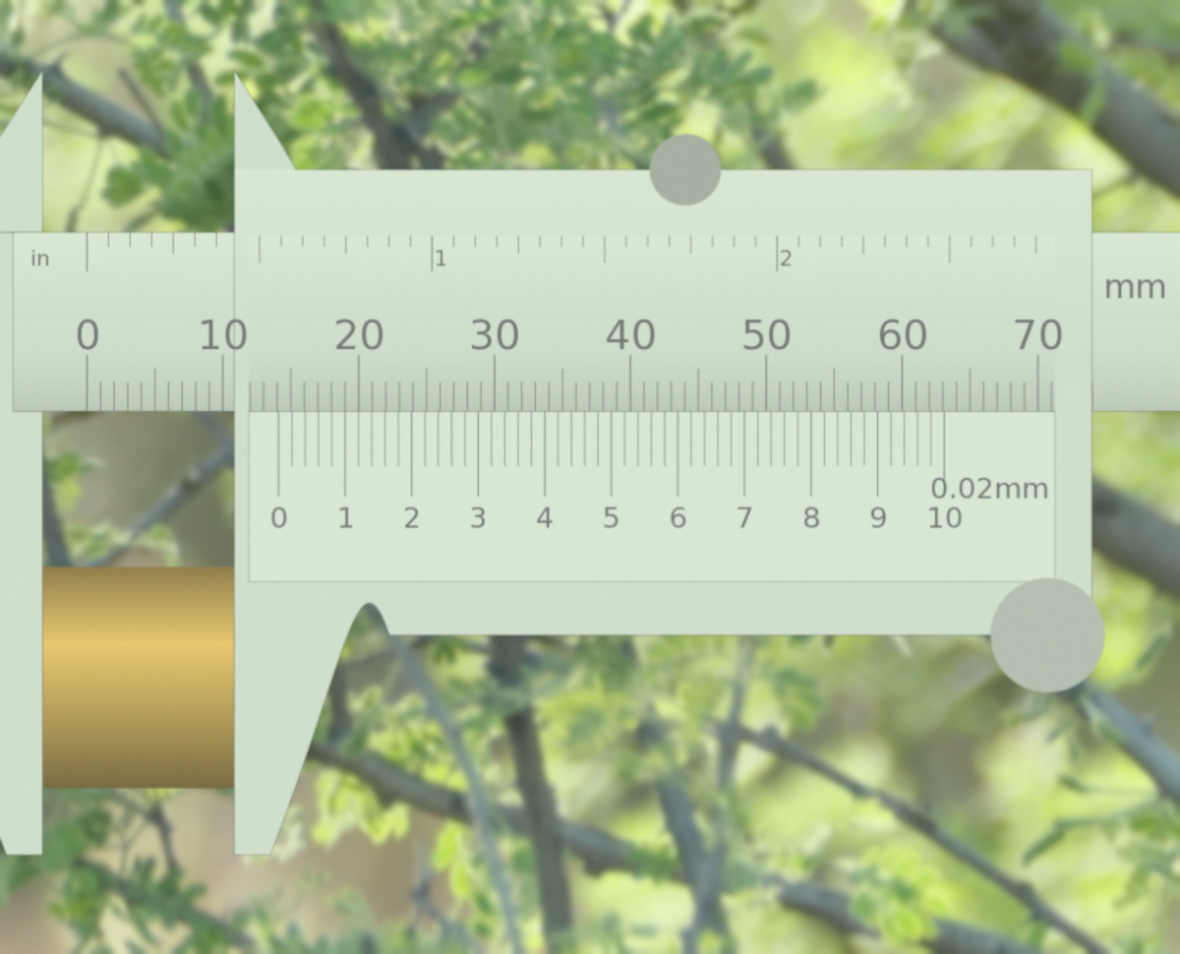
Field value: 14.1
